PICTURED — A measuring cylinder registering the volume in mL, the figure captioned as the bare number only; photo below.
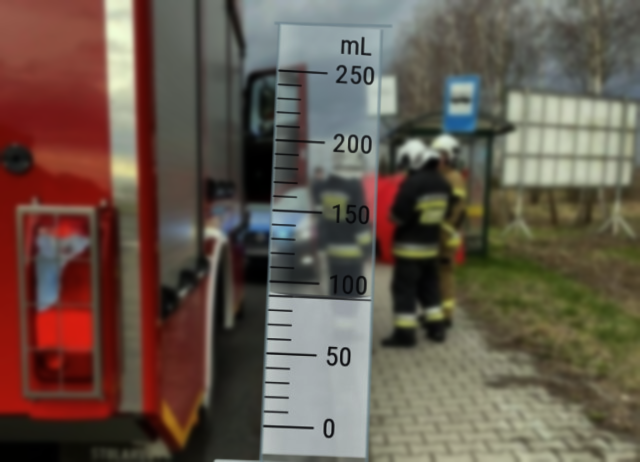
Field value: 90
